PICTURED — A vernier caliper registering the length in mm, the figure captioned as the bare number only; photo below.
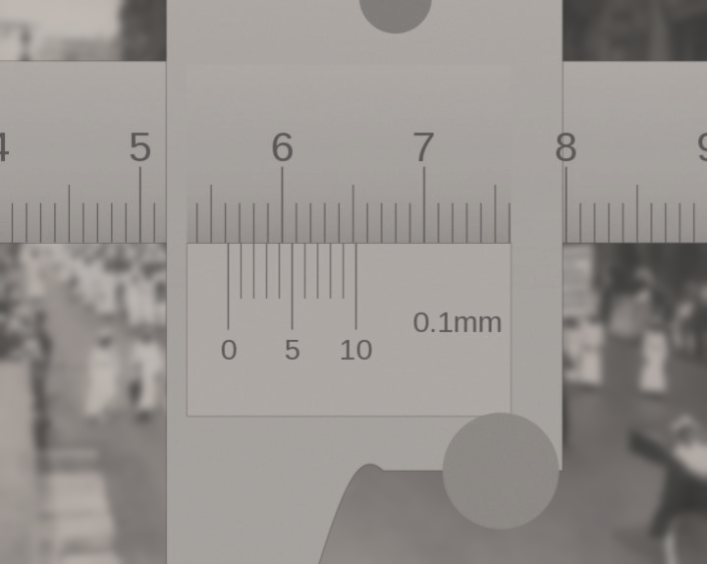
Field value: 56.2
